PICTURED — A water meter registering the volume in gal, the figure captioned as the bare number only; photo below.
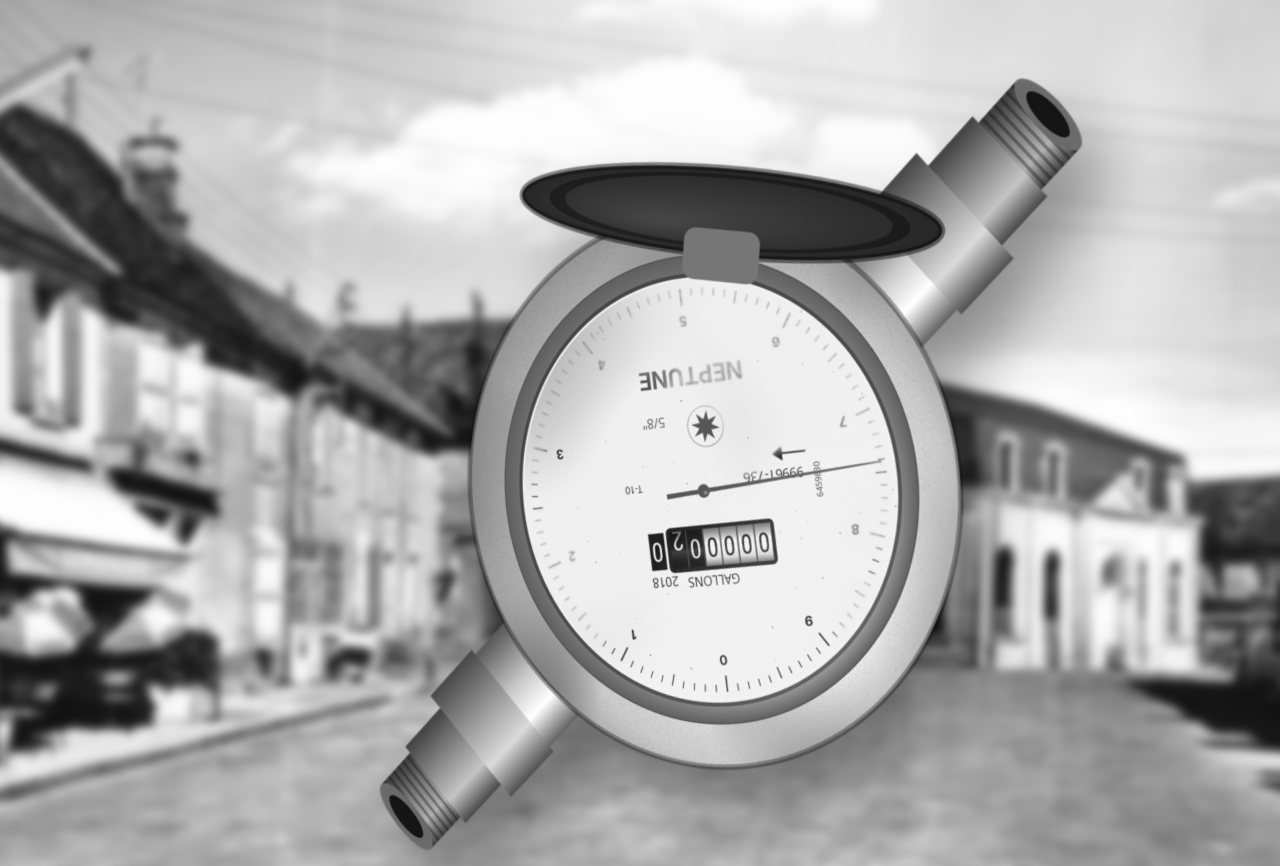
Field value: 17.4
